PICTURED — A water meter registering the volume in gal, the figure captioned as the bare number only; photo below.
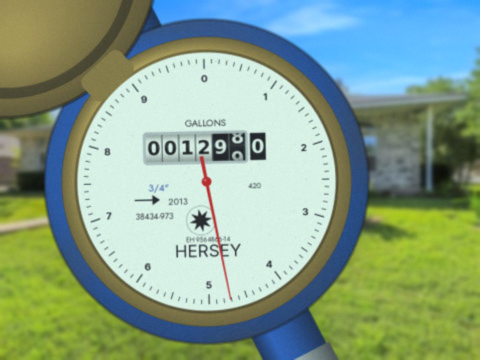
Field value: 12984.7
